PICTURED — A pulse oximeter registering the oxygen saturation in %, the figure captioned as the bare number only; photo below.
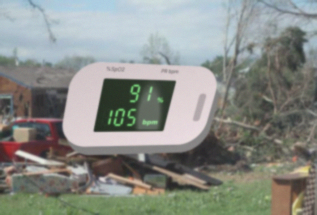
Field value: 91
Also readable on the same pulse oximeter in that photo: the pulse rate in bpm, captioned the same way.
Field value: 105
